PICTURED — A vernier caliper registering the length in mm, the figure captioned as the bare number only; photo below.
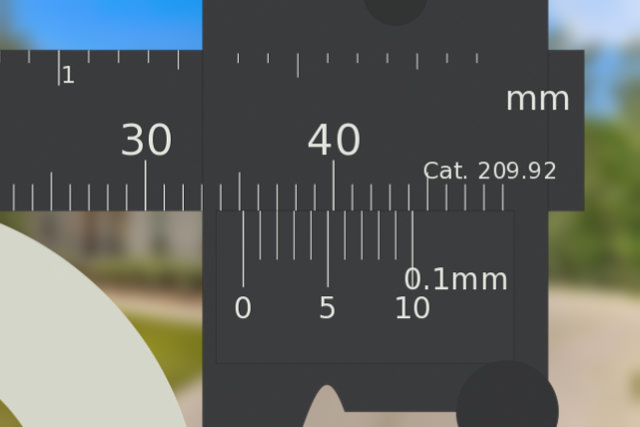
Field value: 35.2
